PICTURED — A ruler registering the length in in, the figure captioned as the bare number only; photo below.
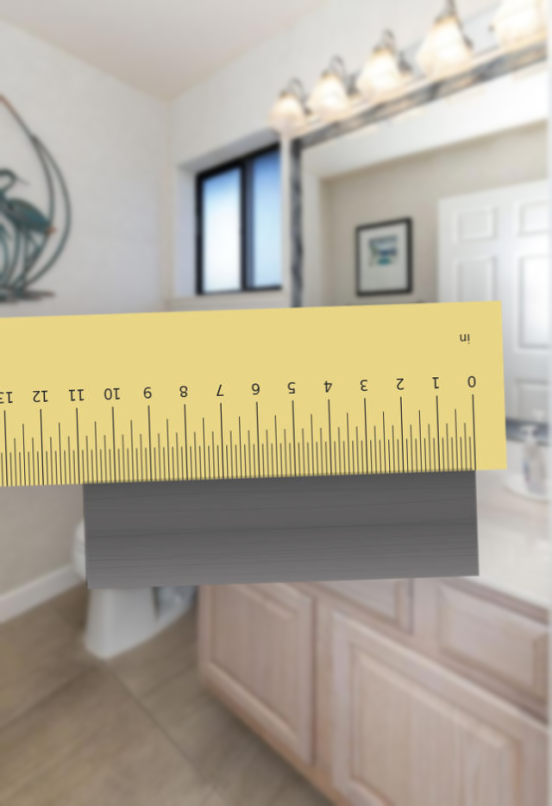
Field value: 10.875
